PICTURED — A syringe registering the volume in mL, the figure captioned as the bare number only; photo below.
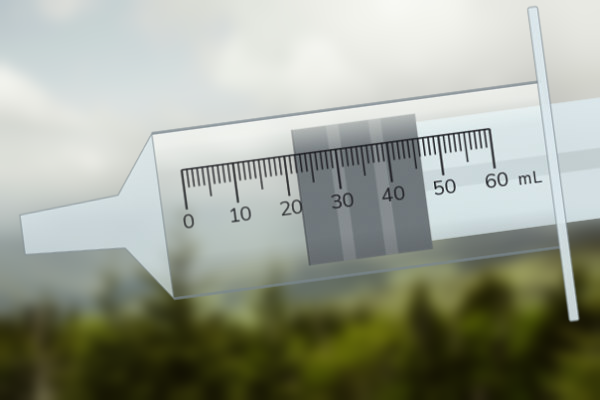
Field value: 22
